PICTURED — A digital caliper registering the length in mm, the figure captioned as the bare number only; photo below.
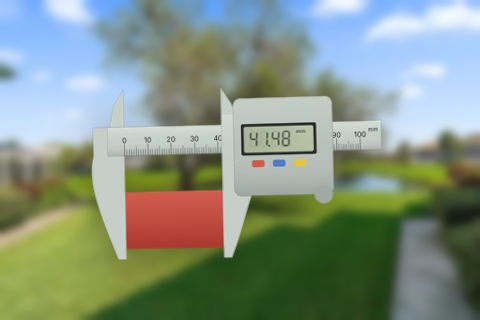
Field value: 41.48
